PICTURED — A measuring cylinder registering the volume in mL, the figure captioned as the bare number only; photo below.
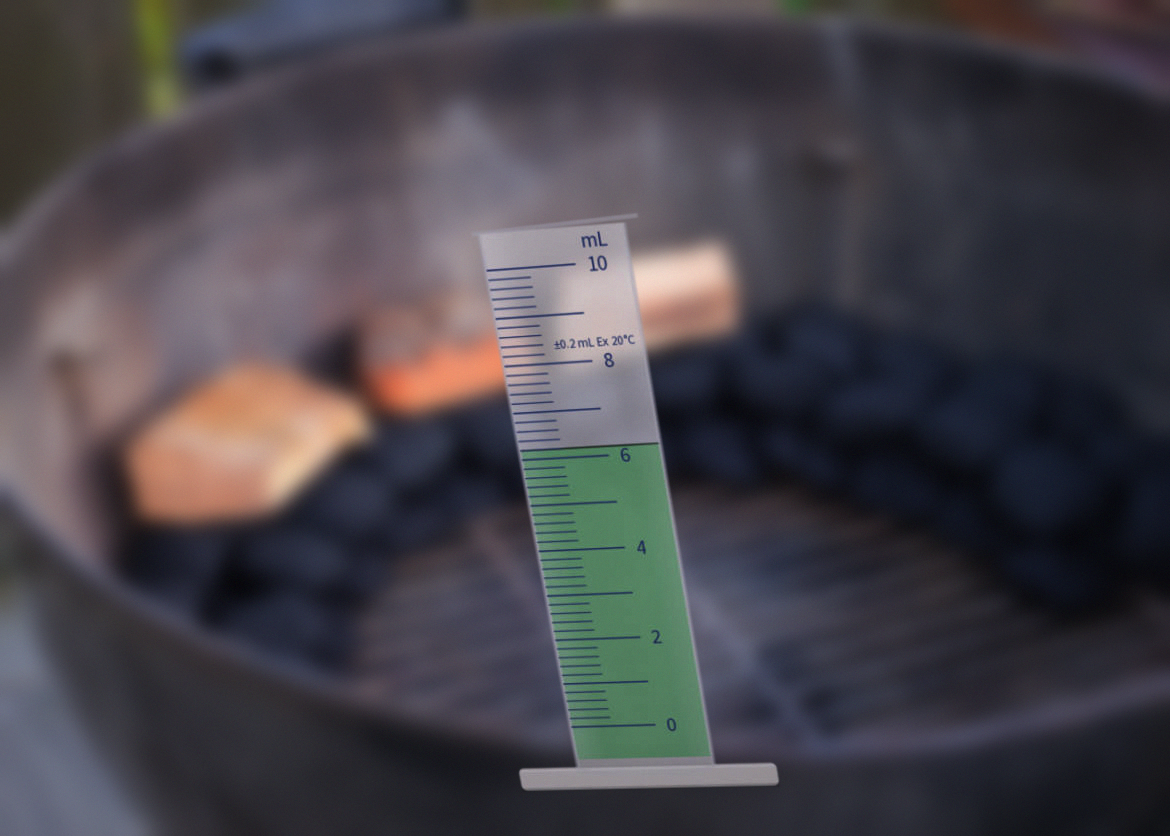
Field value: 6.2
